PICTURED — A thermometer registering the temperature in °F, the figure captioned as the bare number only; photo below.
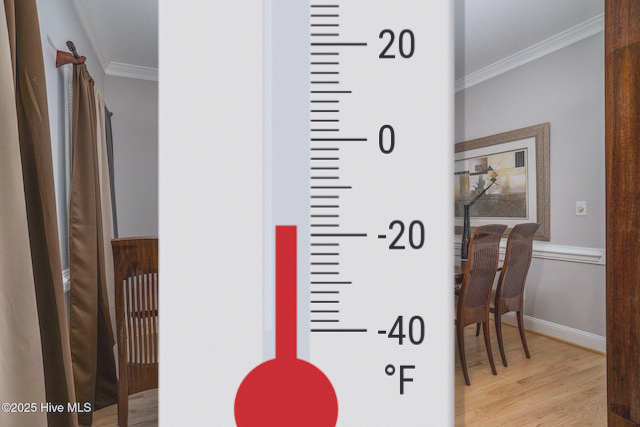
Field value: -18
